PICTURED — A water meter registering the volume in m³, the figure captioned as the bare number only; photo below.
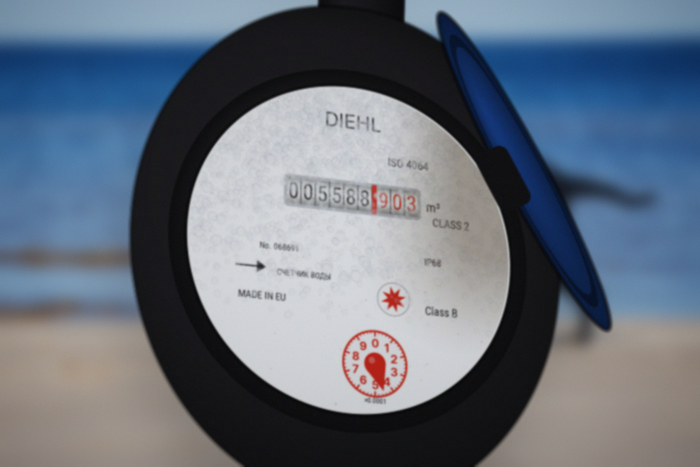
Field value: 5588.9034
